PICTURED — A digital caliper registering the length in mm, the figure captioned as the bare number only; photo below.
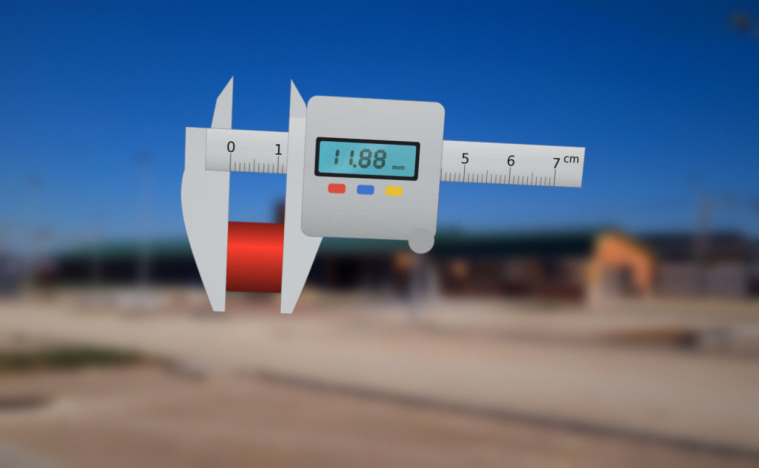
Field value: 11.88
